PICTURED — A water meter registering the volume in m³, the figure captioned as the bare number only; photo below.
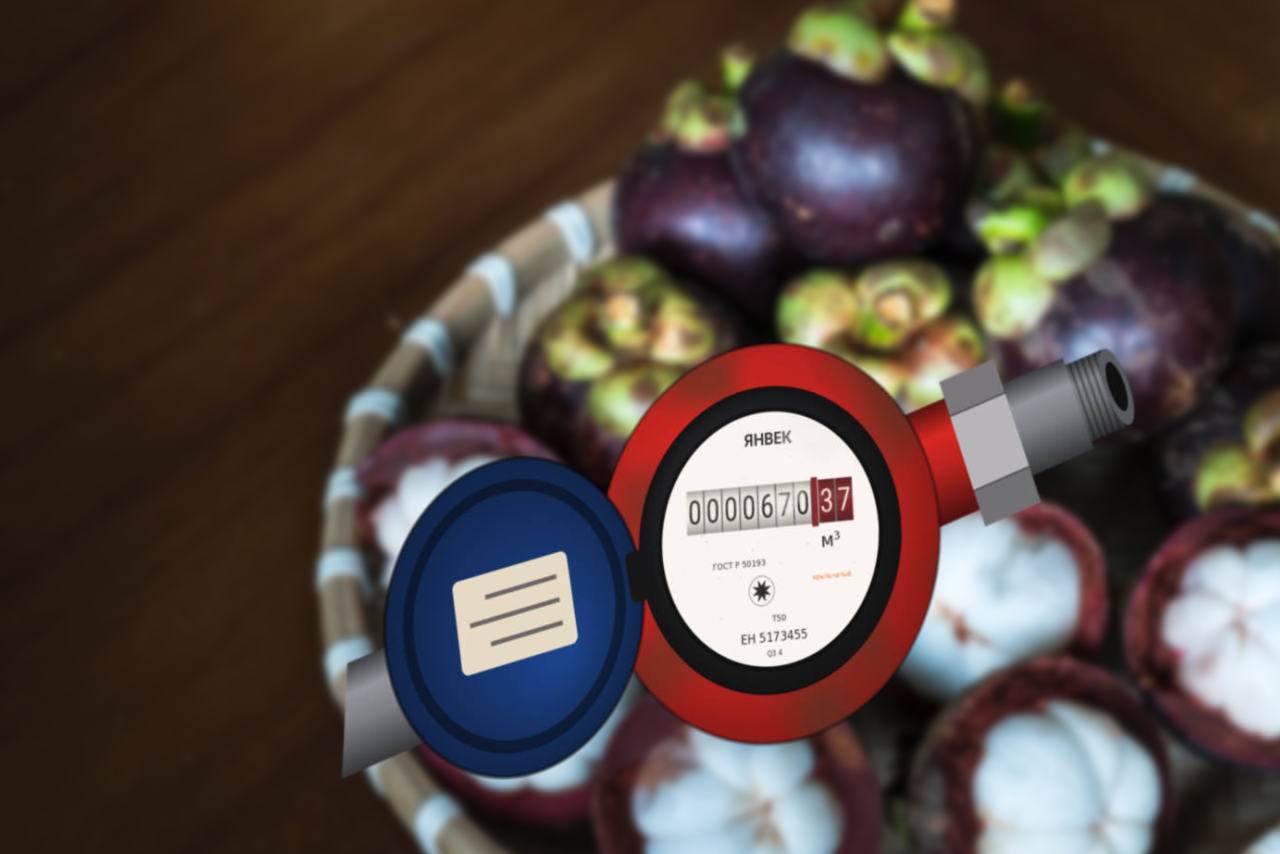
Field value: 670.37
